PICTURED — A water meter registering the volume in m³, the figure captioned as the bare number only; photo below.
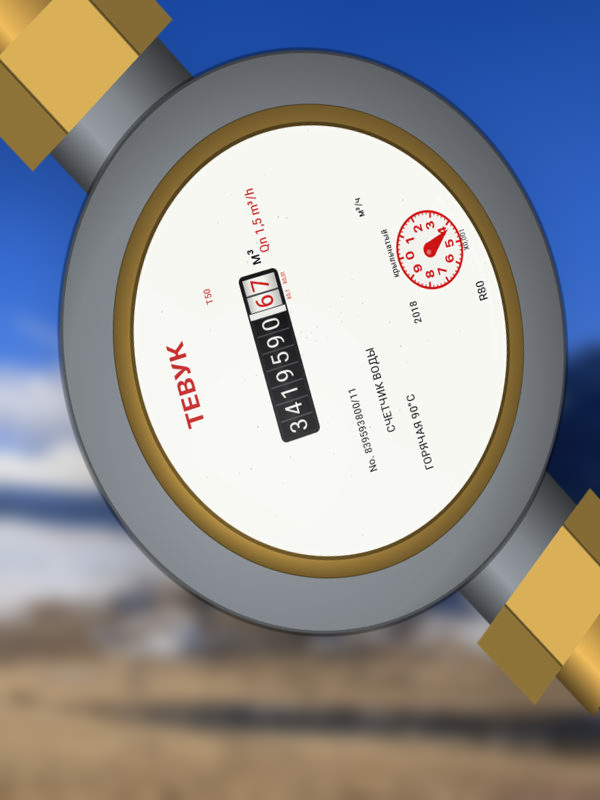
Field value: 3419590.674
